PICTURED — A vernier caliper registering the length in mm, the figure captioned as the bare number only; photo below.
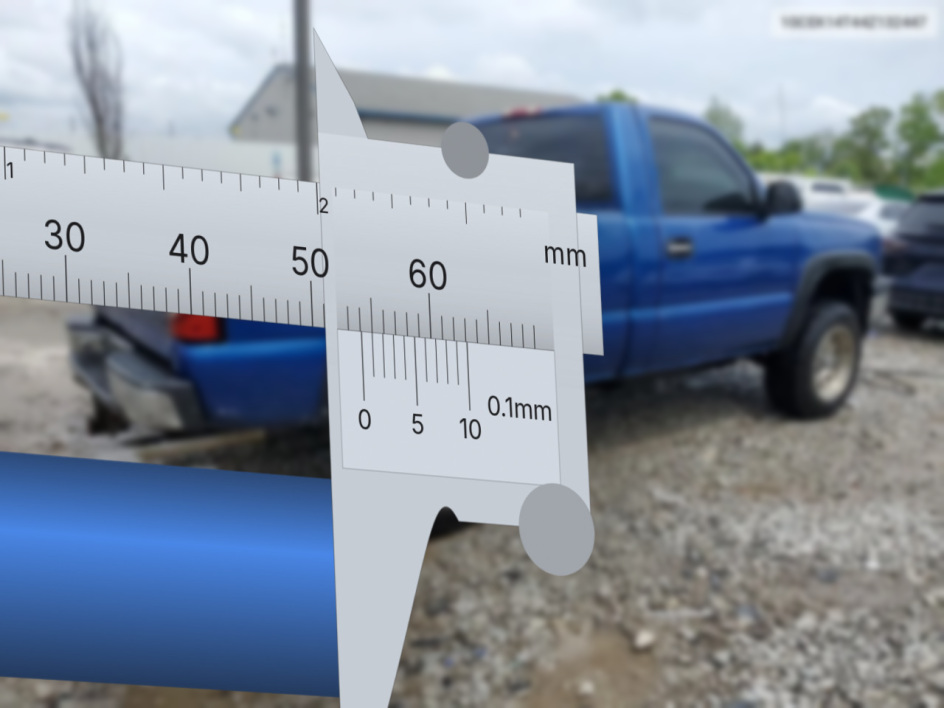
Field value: 54.1
